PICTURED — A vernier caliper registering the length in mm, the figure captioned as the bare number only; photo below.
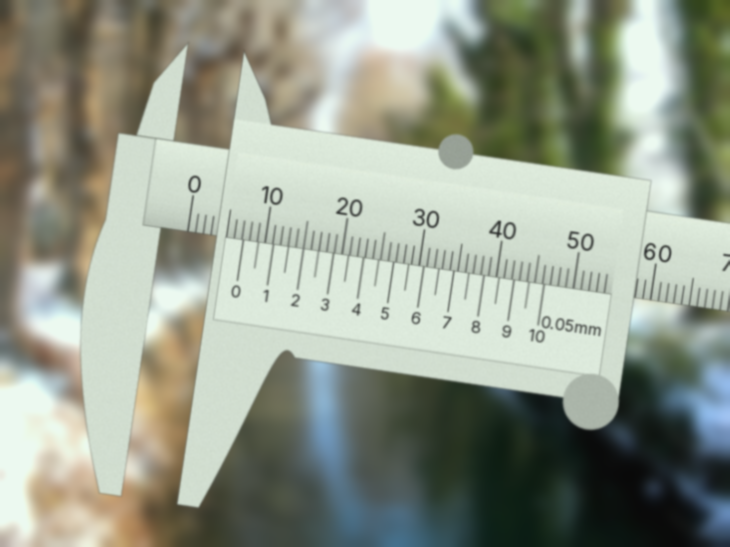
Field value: 7.2
